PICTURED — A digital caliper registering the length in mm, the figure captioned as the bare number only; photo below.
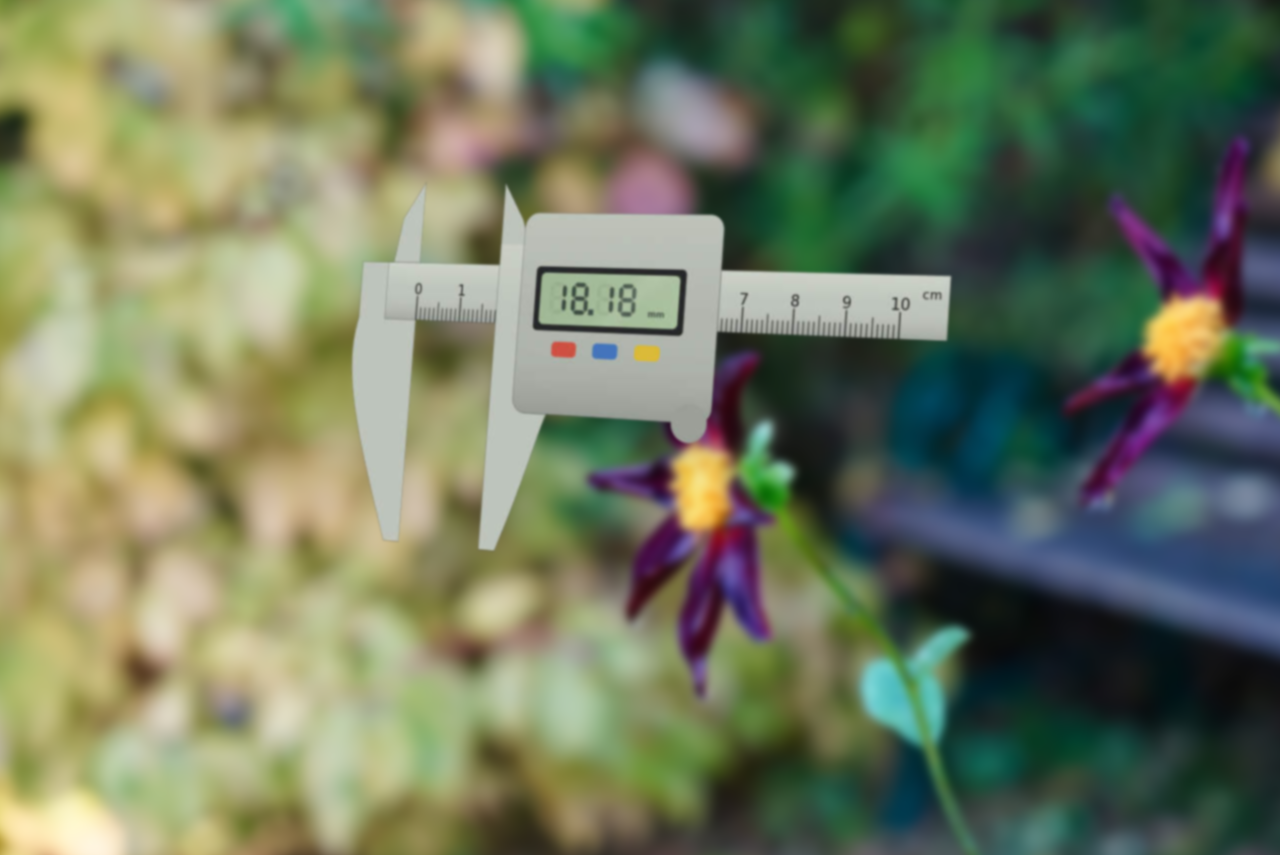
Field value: 18.18
